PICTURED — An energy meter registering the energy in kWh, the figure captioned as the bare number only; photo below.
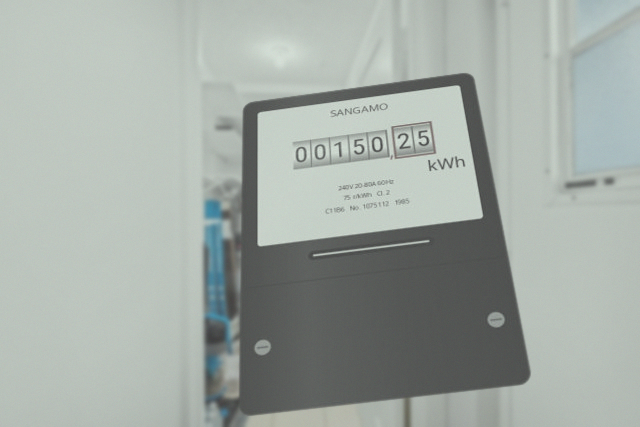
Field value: 150.25
